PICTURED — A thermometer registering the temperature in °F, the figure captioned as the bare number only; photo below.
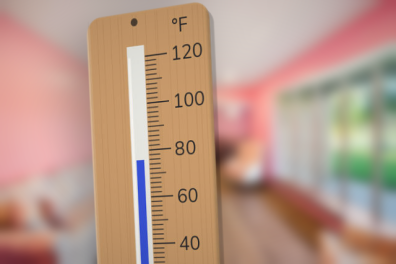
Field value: 76
